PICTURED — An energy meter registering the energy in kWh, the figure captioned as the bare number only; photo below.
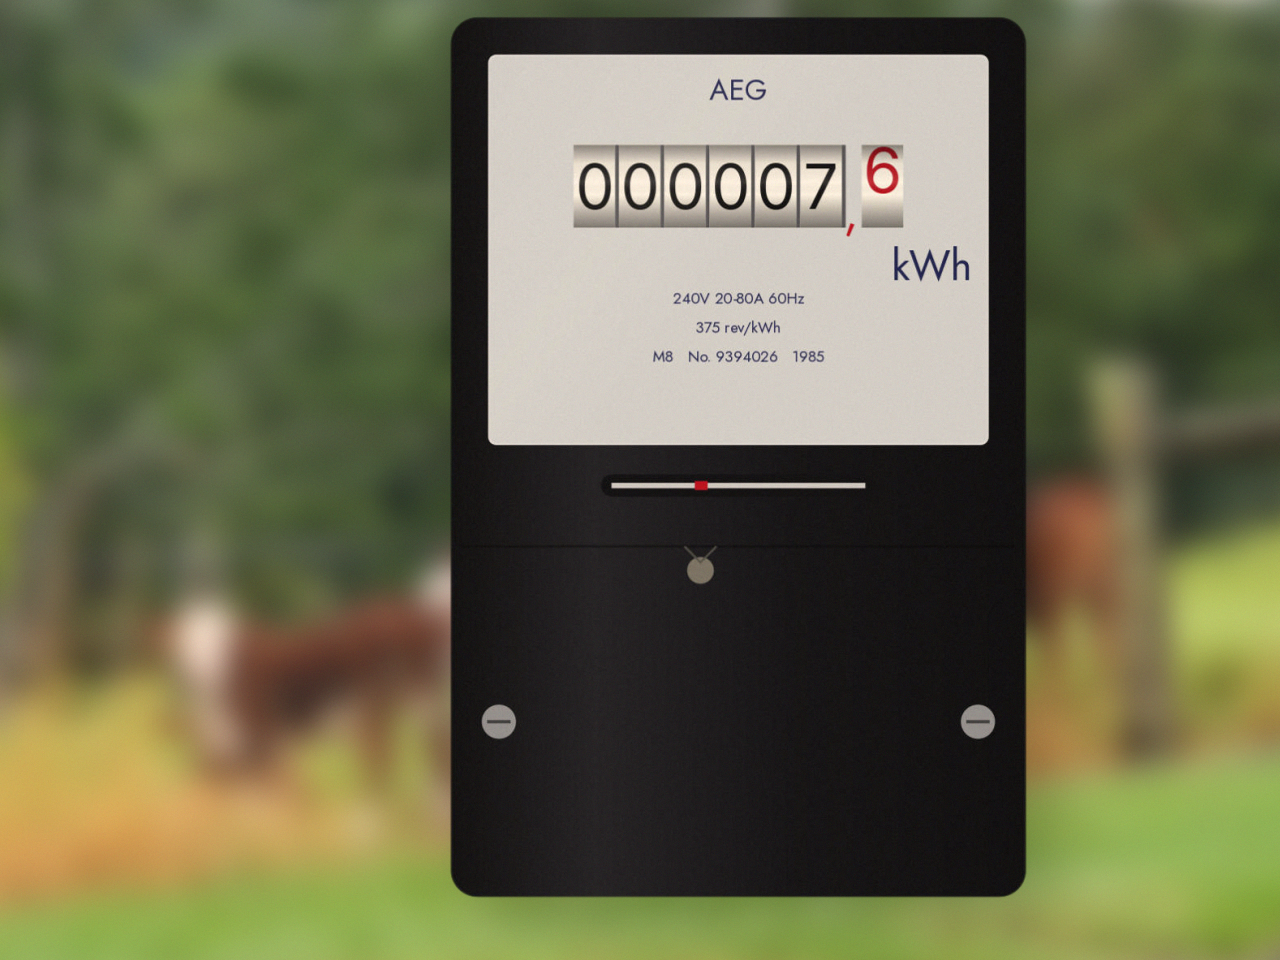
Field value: 7.6
